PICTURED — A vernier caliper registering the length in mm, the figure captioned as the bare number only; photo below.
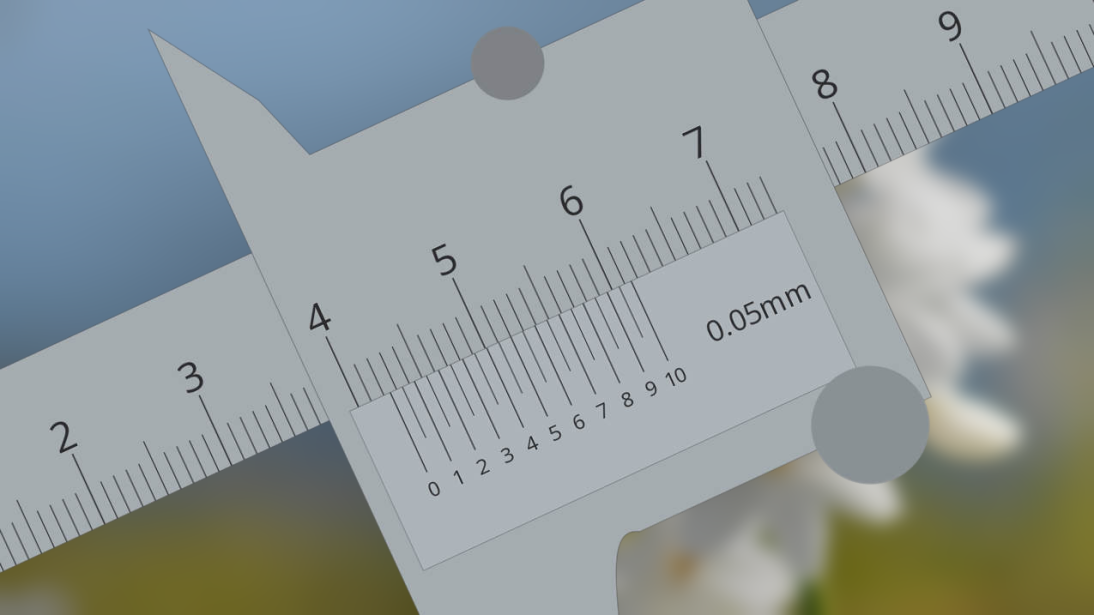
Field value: 42.5
